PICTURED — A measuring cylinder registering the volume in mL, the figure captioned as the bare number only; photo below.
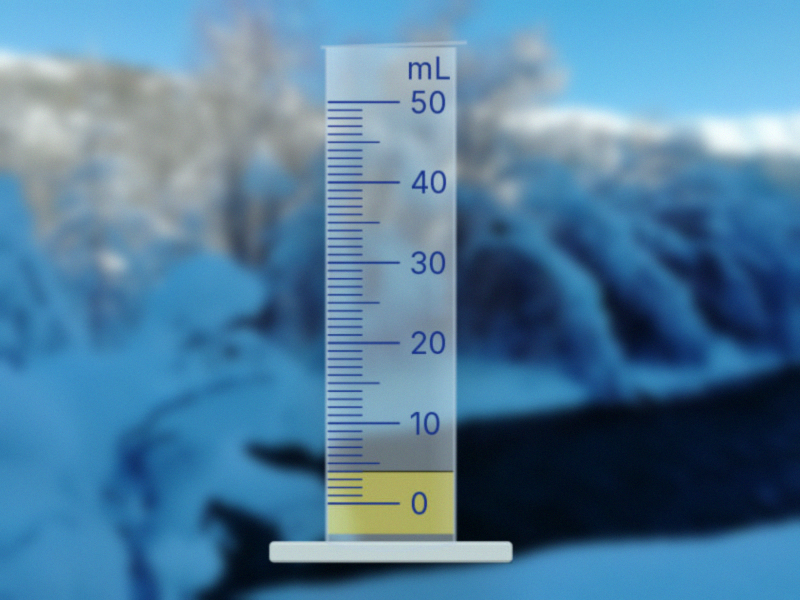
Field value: 4
